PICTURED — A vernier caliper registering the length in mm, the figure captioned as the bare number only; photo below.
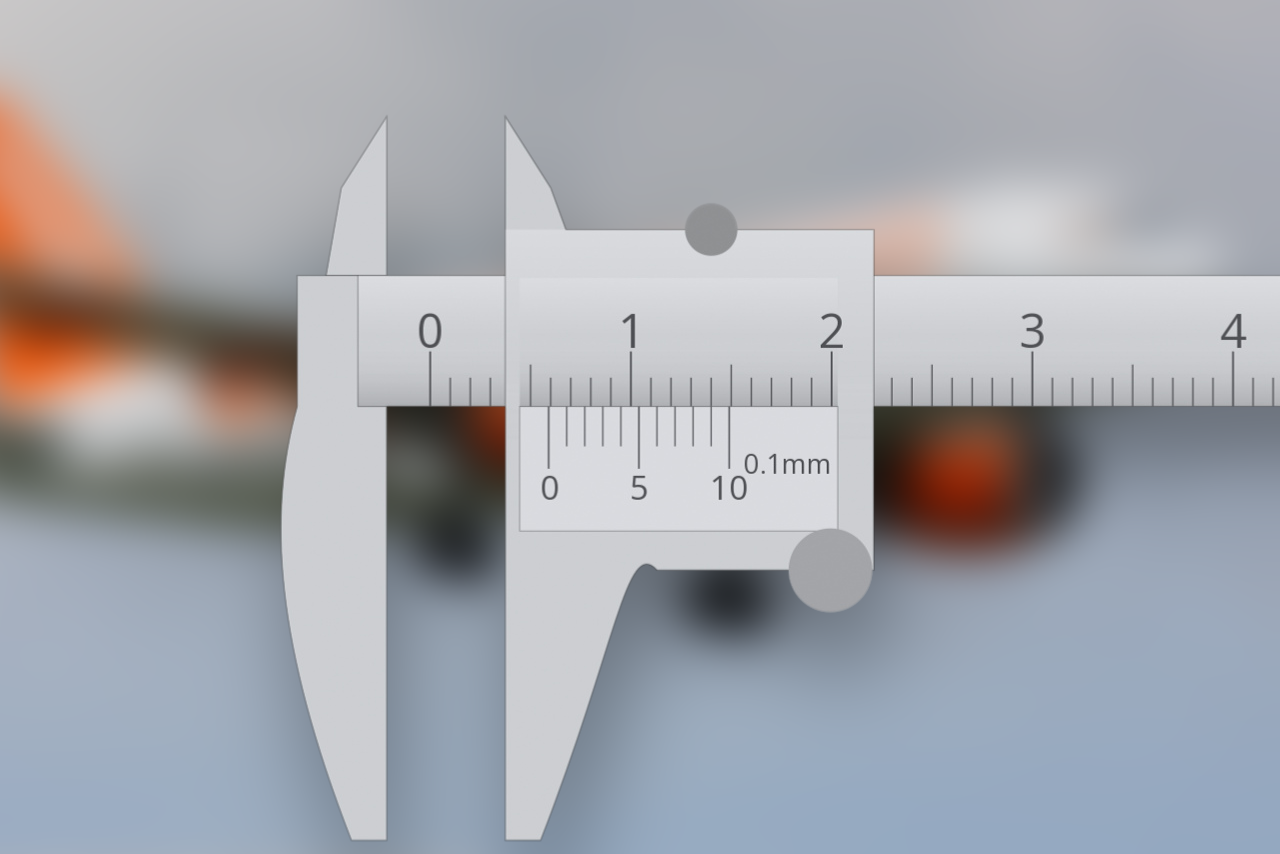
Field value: 5.9
